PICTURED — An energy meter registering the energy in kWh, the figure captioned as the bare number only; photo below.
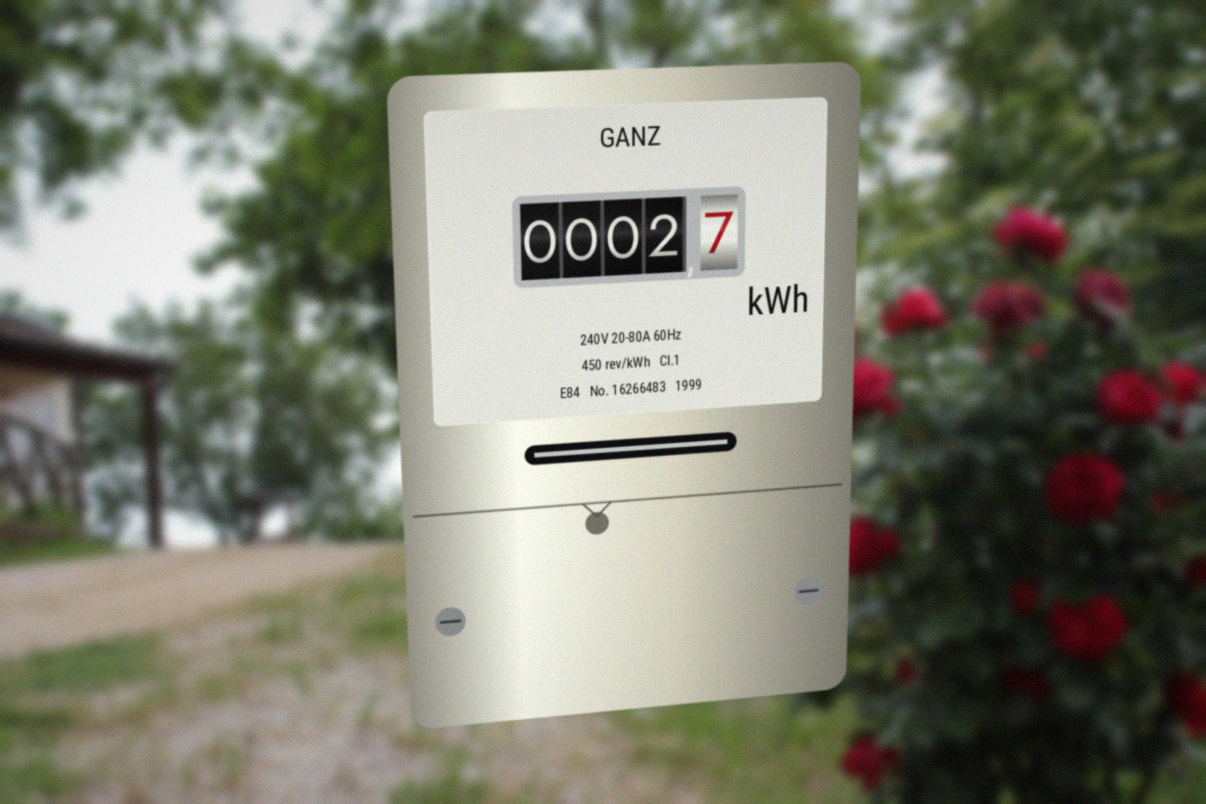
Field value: 2.7
